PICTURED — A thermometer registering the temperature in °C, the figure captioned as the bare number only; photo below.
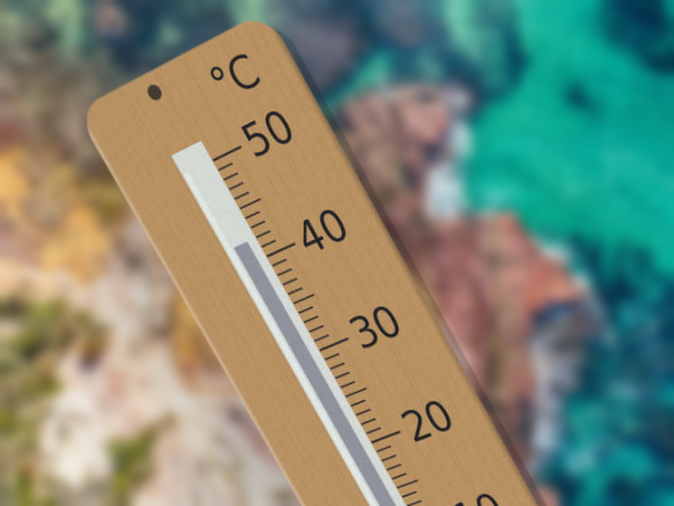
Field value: 42
